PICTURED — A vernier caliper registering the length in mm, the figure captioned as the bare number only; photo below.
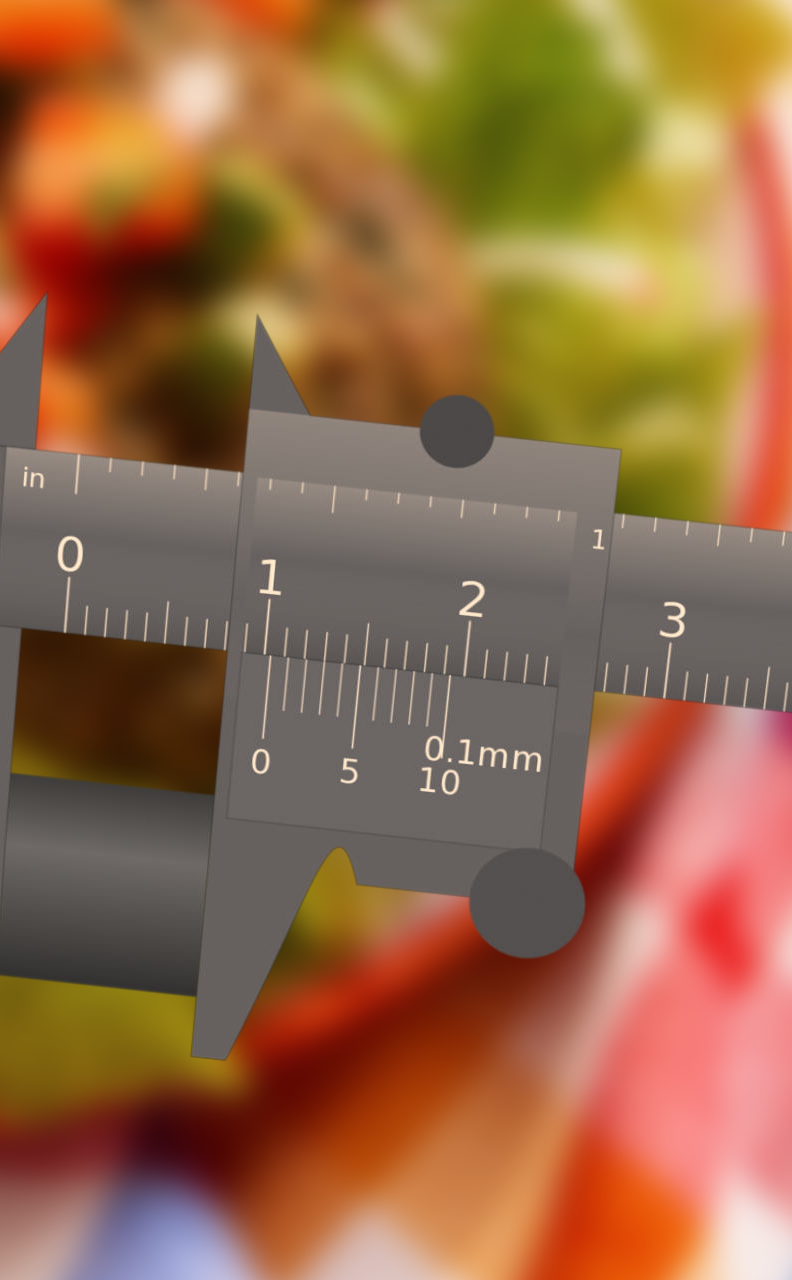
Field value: 10.3
